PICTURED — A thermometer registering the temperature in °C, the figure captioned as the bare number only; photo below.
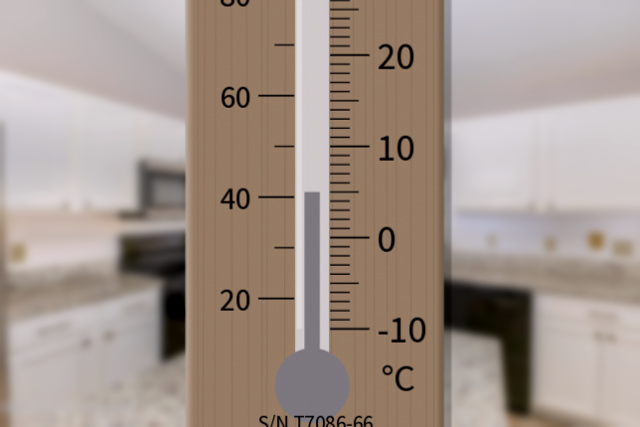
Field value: 5
